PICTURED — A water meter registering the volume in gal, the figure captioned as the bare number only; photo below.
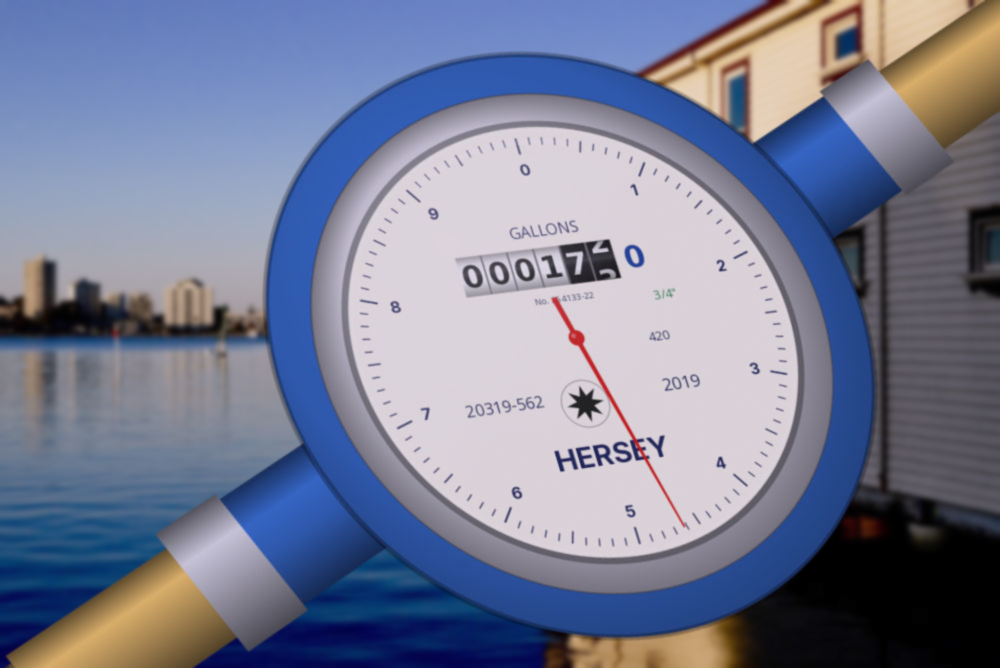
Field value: 1724.6
